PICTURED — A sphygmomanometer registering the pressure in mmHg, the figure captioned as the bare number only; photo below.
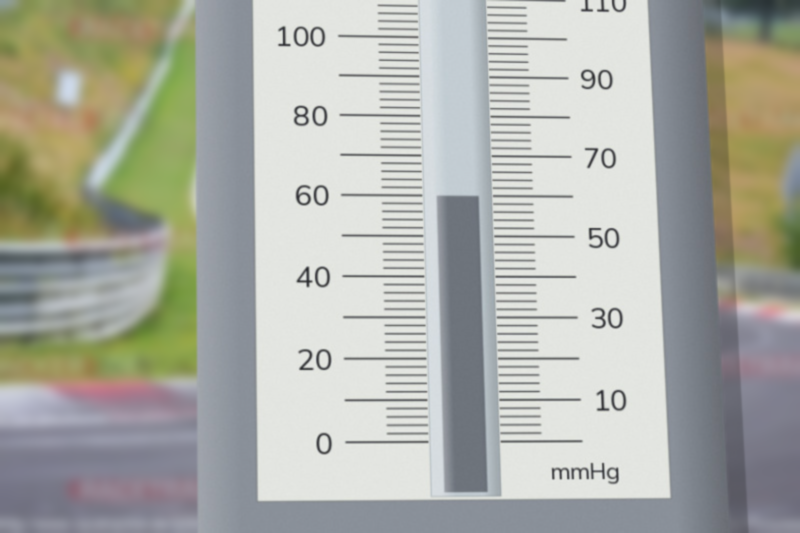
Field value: 60
